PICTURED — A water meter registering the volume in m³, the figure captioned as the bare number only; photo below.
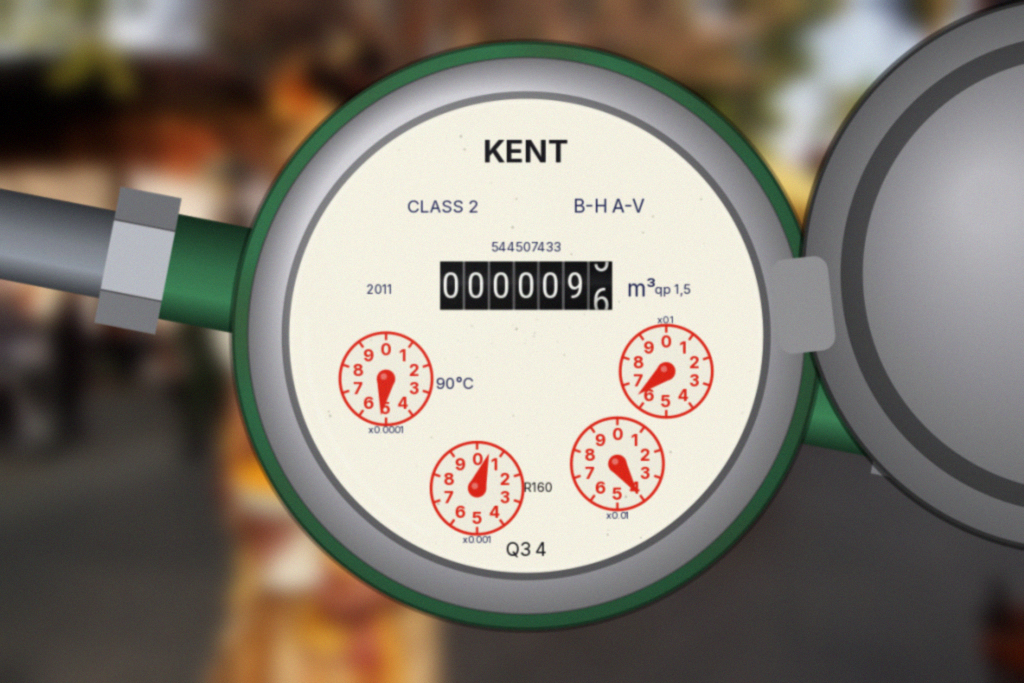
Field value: 95.6405
